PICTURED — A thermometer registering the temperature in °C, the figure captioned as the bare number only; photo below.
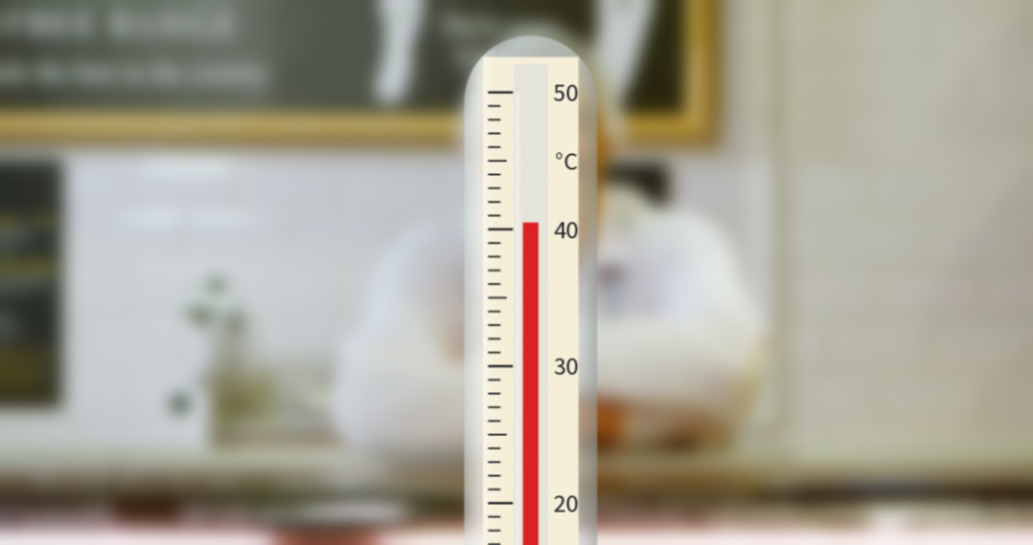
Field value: 40.5
